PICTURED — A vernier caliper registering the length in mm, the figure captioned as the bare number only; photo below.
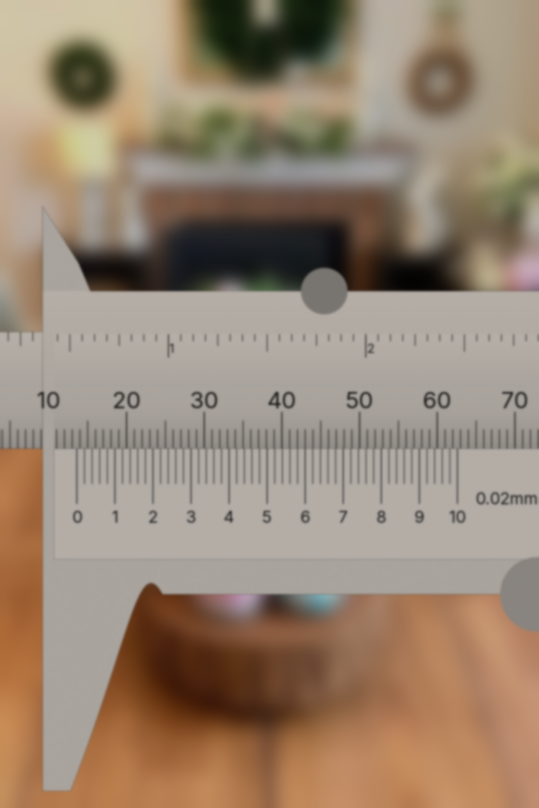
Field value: 13.6
